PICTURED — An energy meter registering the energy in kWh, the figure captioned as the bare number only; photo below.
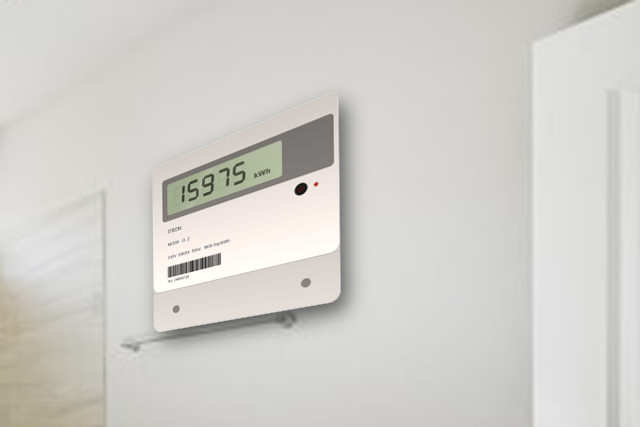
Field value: 15975
